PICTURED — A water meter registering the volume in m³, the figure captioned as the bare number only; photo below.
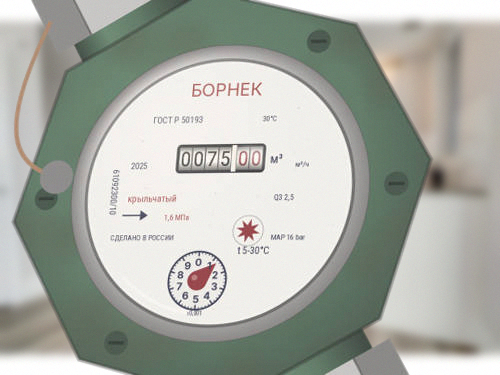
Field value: 75.001
